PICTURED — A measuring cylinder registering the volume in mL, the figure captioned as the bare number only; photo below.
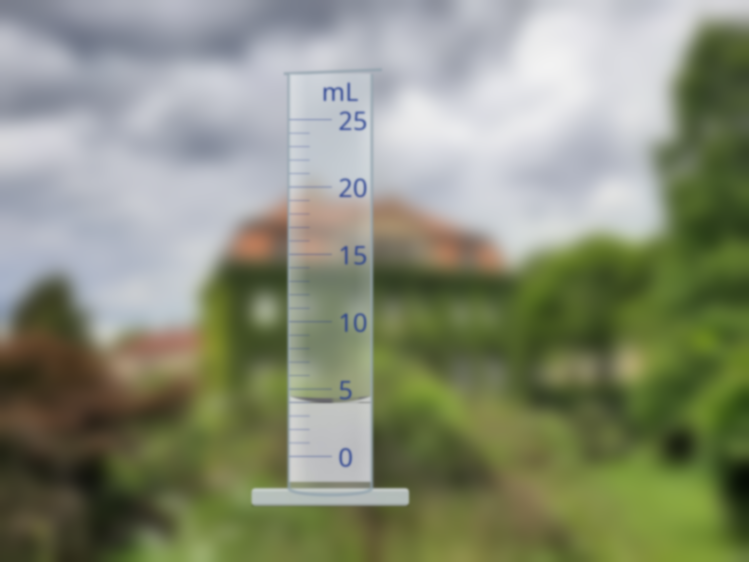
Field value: 4
